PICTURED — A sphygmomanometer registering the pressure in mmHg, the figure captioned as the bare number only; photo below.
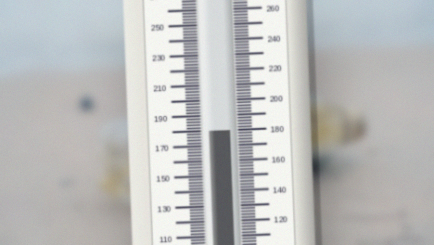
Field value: 180
